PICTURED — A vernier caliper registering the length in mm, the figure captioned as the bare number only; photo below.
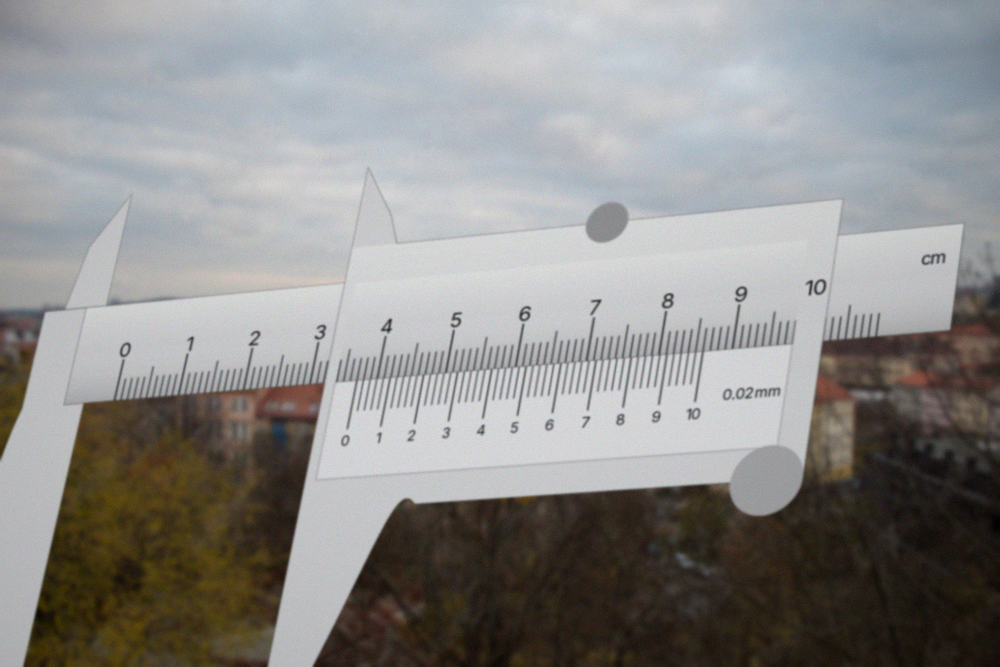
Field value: 37.0
